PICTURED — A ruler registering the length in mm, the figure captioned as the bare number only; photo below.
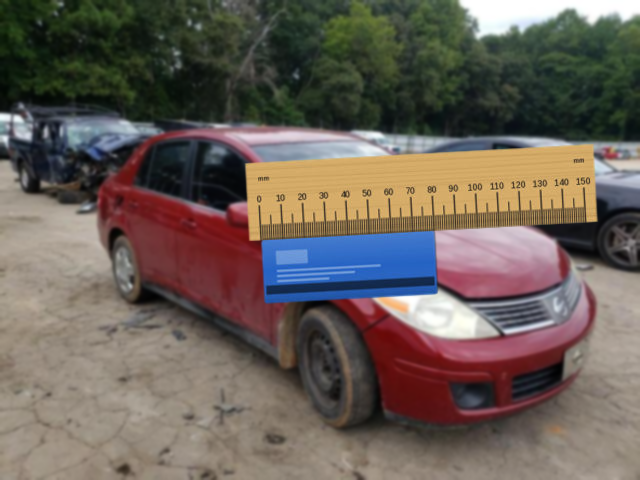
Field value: 80
